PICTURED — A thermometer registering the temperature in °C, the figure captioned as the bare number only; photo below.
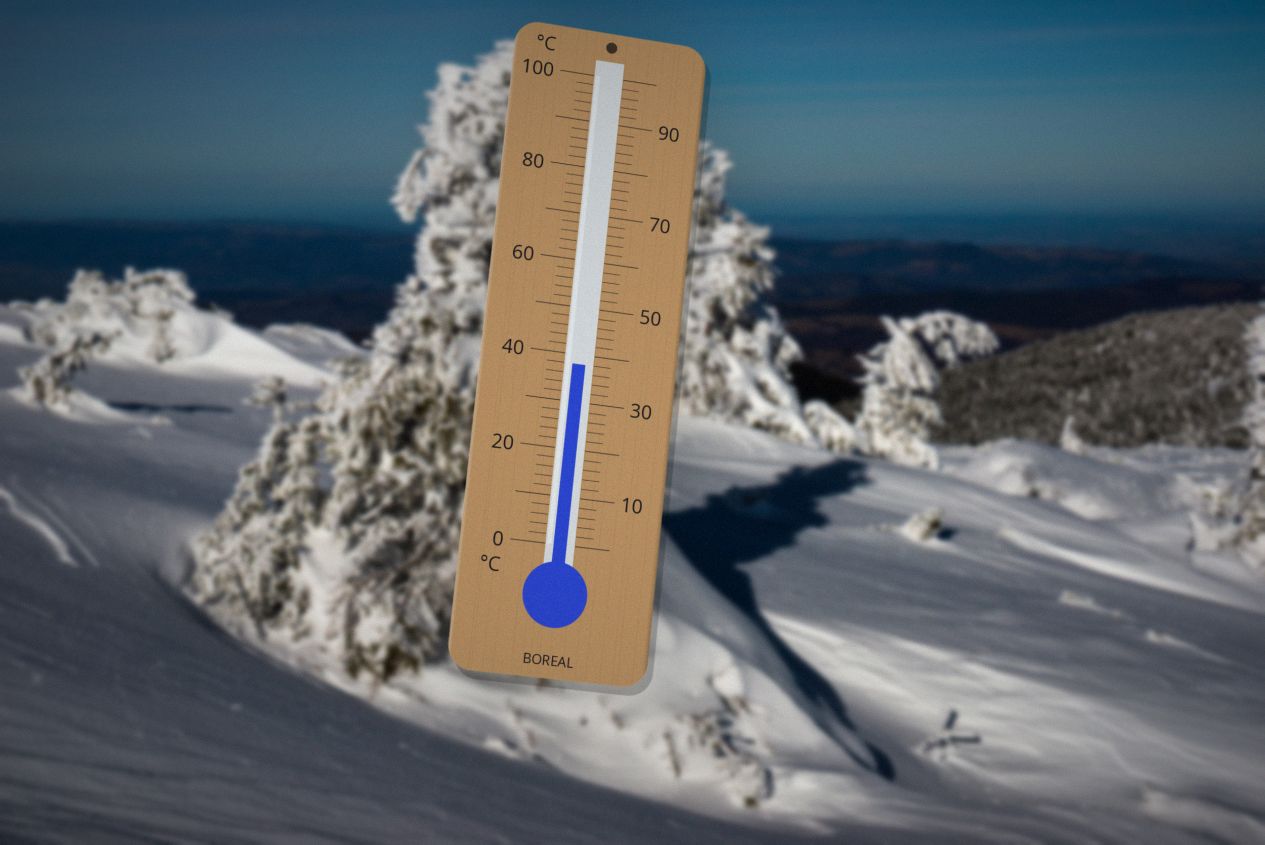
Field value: 38
